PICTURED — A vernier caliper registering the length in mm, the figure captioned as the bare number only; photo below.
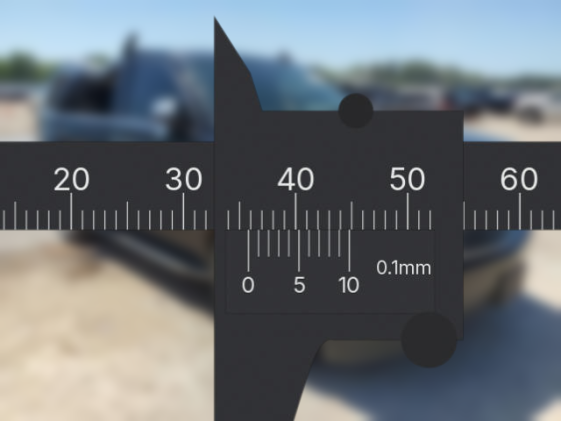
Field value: 35.8
